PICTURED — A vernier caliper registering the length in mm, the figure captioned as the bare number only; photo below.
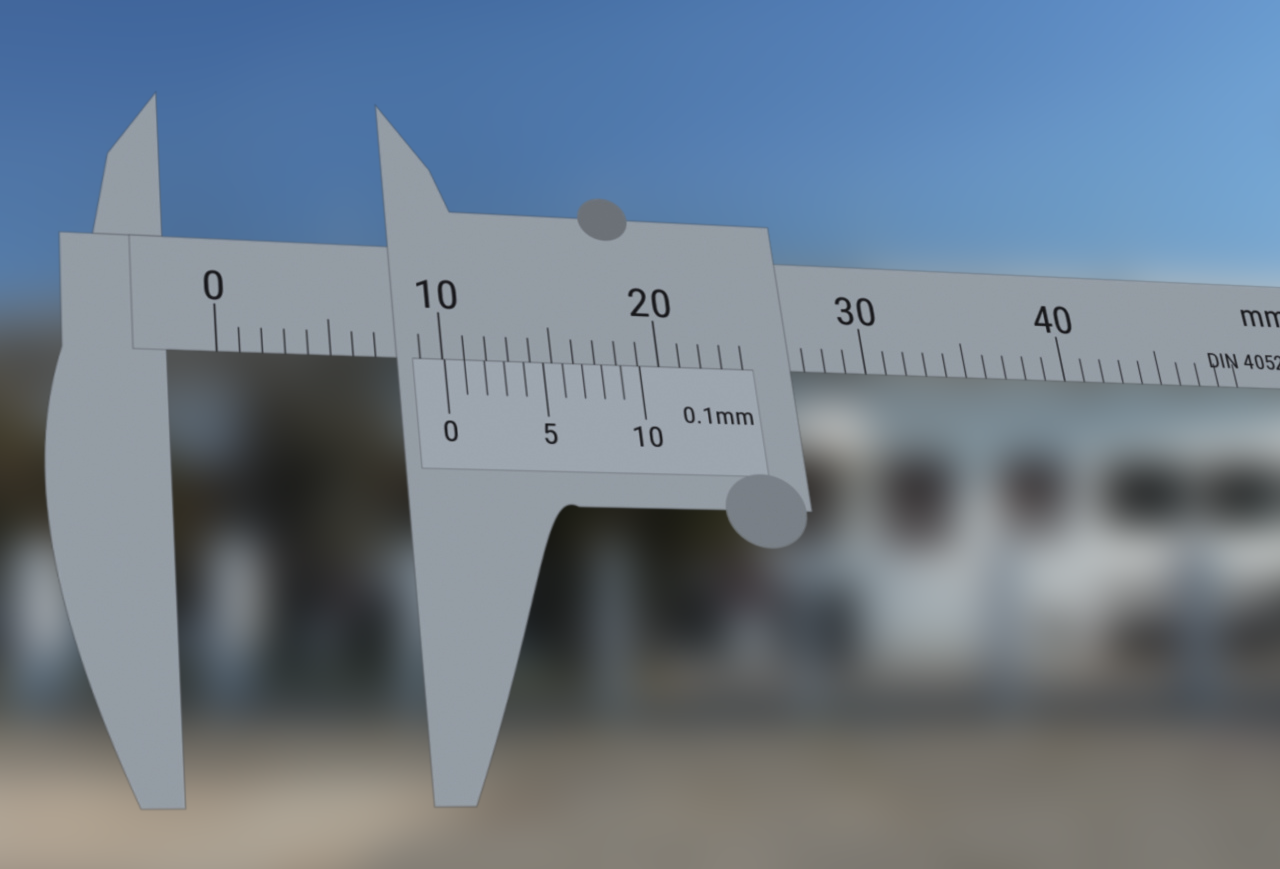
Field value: 10.1
